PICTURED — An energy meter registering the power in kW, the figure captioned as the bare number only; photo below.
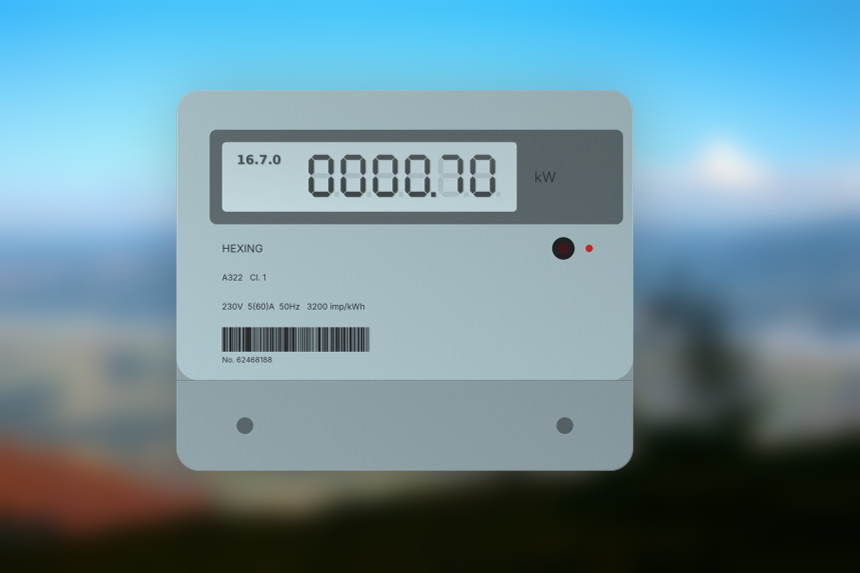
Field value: 0.70
